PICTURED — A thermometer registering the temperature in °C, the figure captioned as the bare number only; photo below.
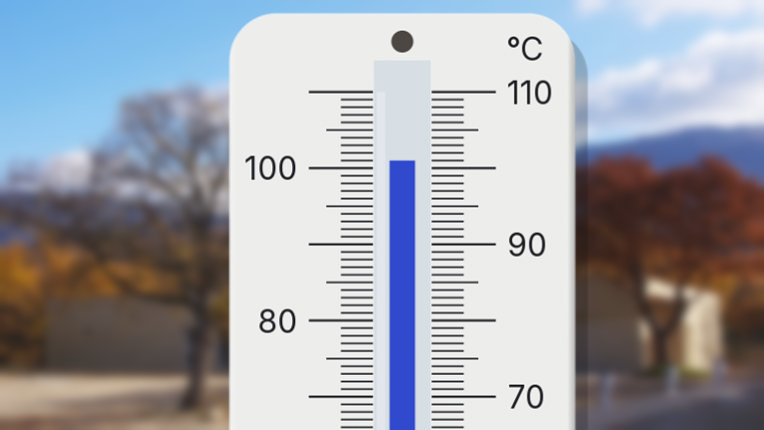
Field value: 101
